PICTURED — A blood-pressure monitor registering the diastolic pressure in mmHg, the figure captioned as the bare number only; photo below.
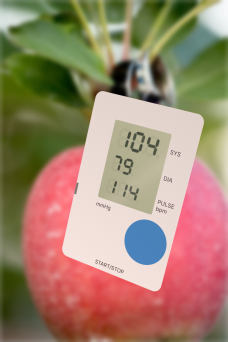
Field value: 79
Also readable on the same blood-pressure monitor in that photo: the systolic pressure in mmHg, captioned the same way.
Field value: 104
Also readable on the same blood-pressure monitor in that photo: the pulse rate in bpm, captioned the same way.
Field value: 114
